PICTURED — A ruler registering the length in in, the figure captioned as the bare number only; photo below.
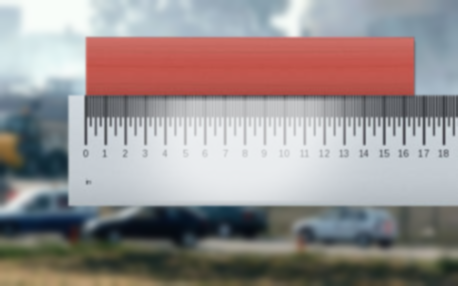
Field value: 16.5
